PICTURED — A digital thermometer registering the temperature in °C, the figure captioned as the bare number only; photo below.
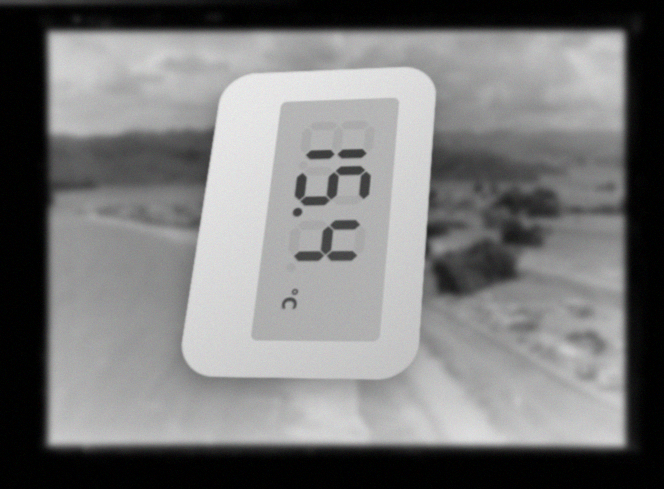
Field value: 15.4
